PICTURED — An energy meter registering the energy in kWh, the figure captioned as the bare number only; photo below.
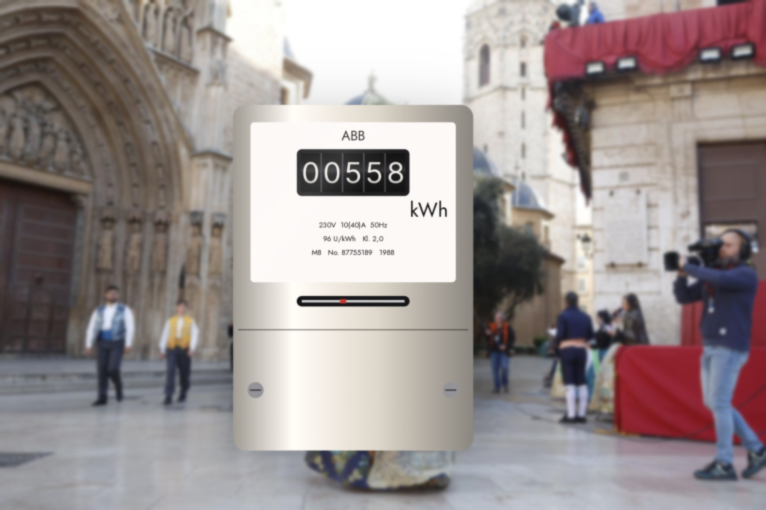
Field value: 558
